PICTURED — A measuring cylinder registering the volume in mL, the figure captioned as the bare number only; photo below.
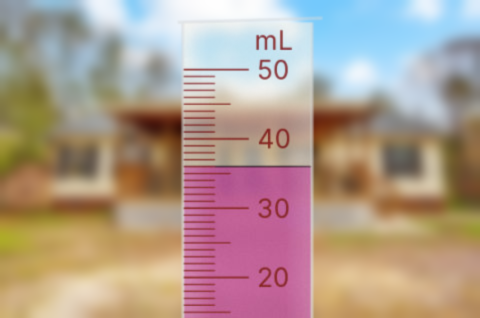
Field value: 36
